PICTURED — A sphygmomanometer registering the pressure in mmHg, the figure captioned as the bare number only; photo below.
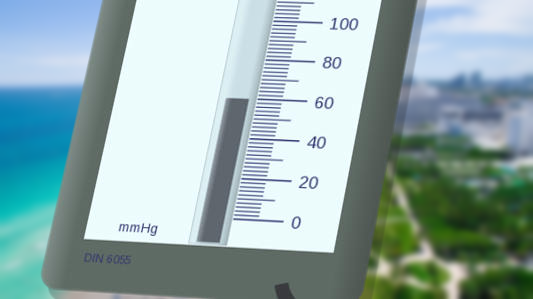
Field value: 60
